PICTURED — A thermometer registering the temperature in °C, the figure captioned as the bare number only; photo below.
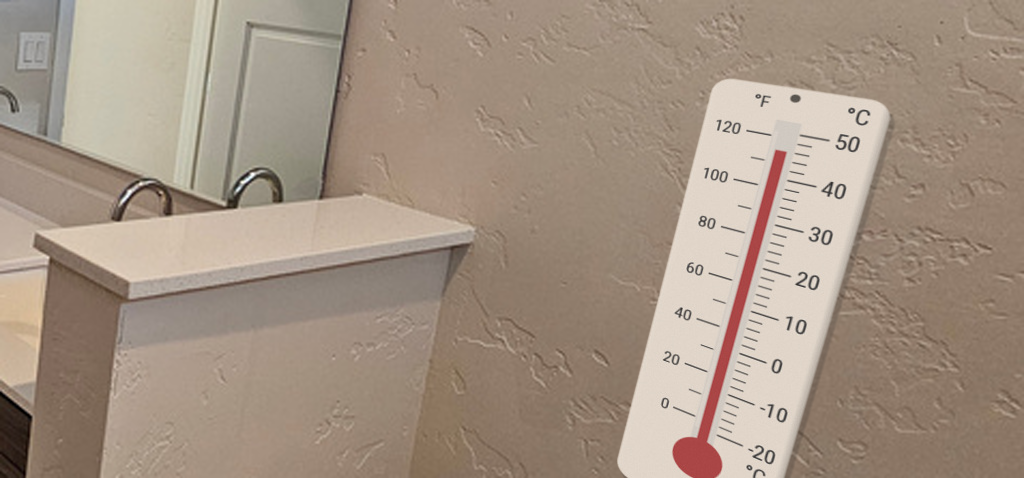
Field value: 46
